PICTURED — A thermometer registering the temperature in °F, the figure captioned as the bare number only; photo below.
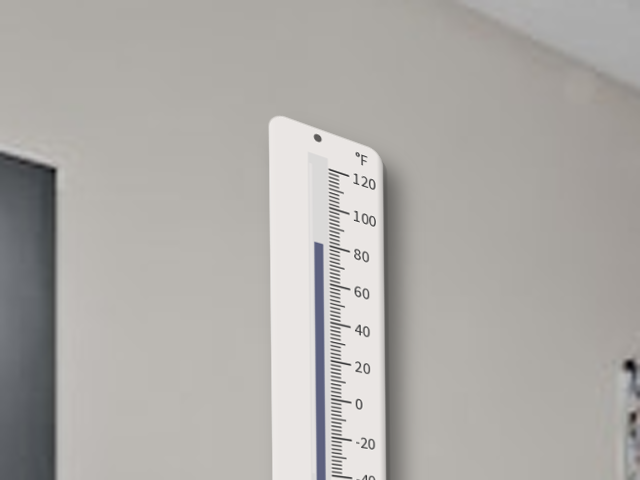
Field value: 80
